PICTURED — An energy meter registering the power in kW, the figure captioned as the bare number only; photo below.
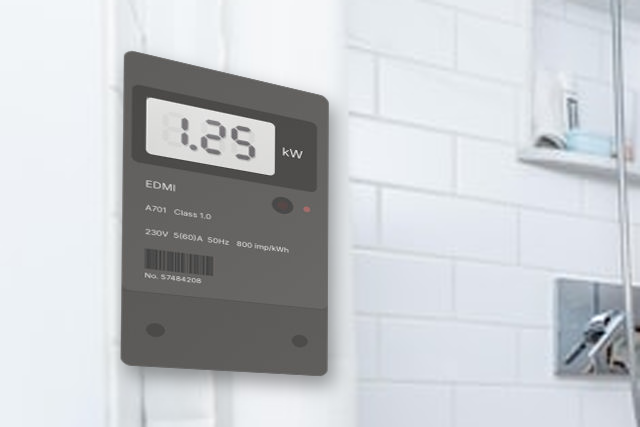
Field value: 1.25
